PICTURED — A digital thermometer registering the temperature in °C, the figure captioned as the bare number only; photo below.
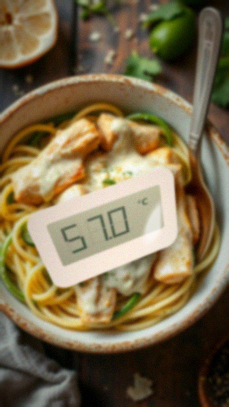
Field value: 57.0
